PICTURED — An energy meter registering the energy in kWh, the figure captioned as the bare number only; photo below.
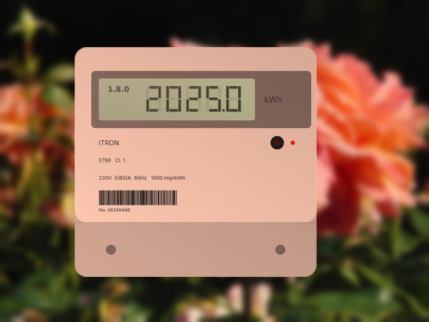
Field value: 2025.0
